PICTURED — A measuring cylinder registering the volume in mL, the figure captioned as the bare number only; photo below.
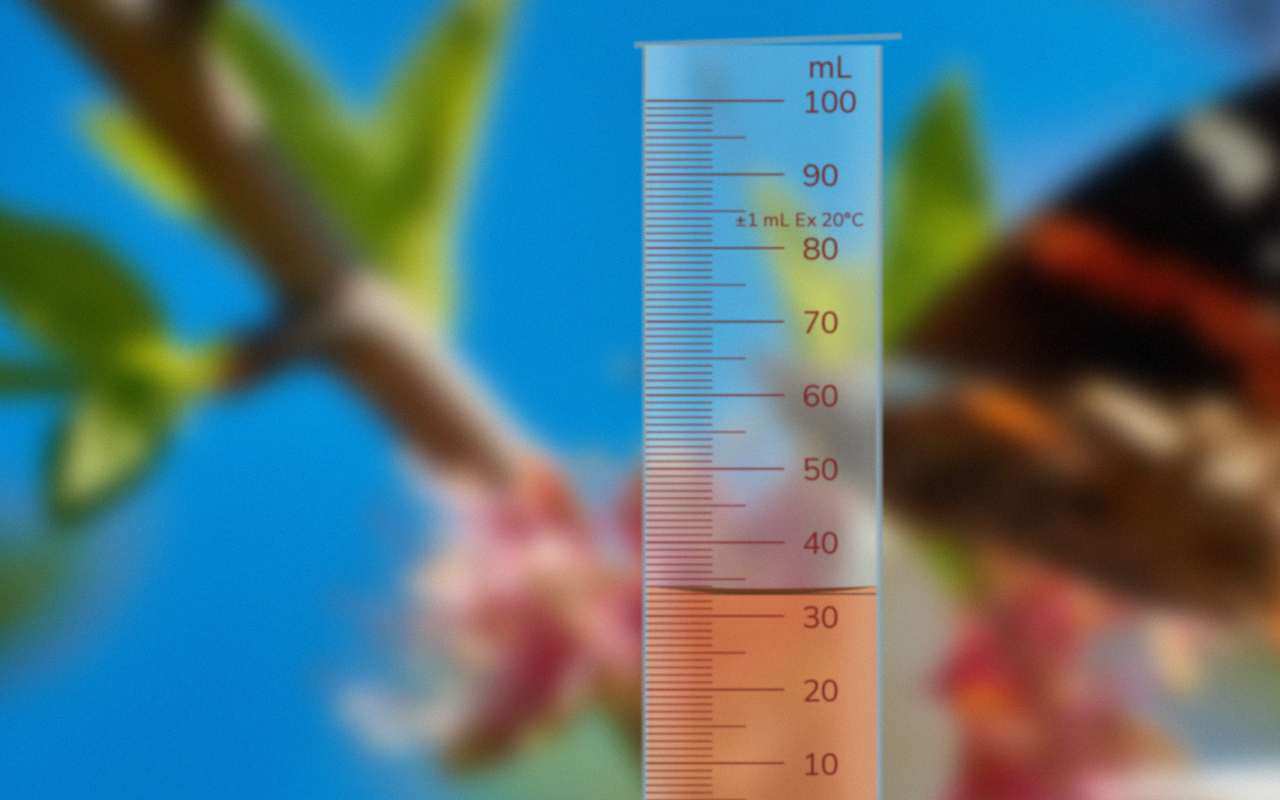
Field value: 33
